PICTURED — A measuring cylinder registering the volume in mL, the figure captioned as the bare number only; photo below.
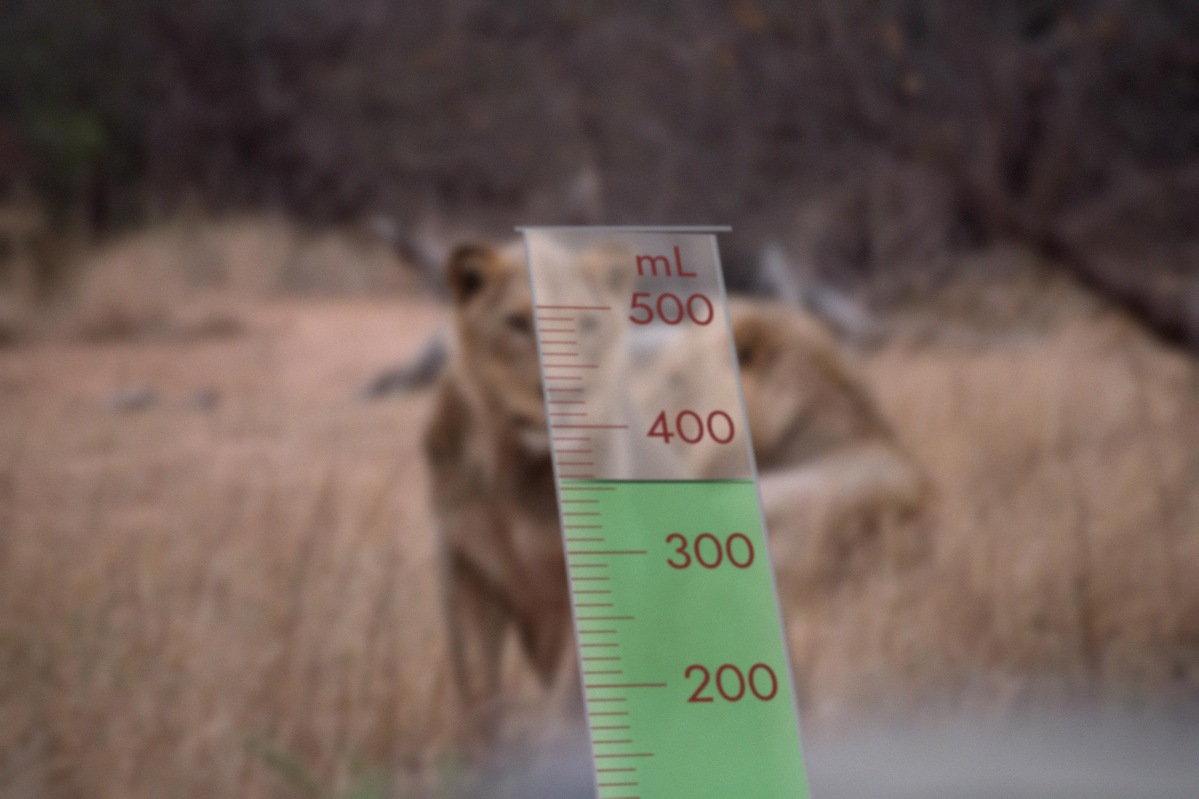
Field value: 355
